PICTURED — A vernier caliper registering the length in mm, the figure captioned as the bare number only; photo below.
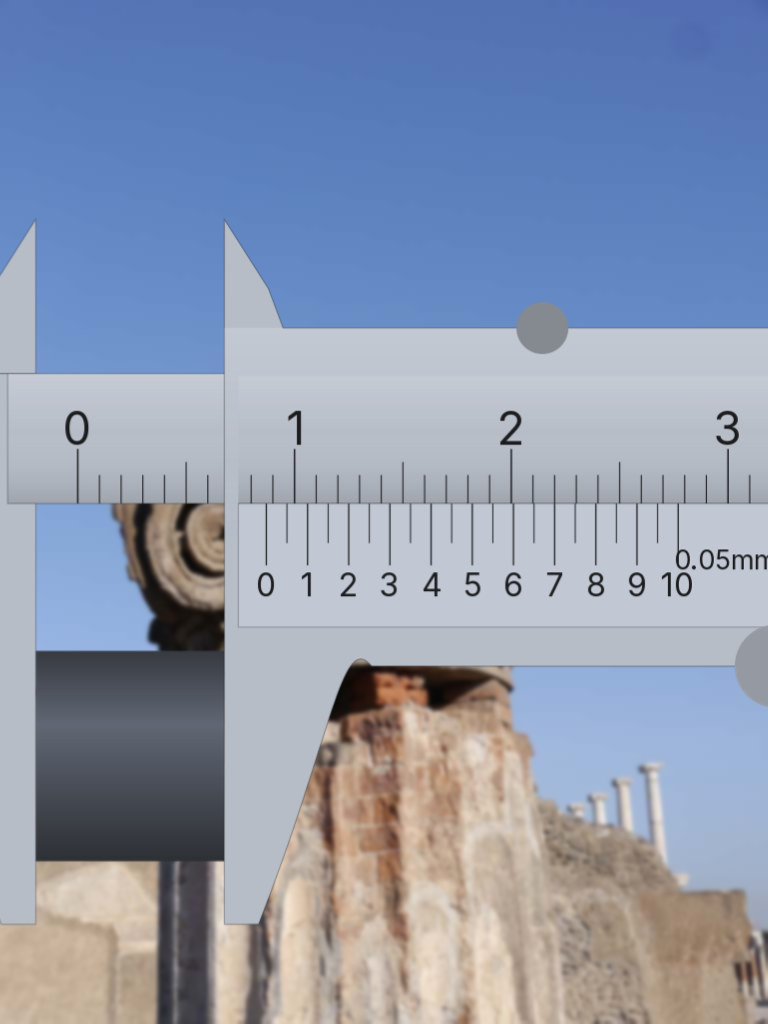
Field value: 8.7
